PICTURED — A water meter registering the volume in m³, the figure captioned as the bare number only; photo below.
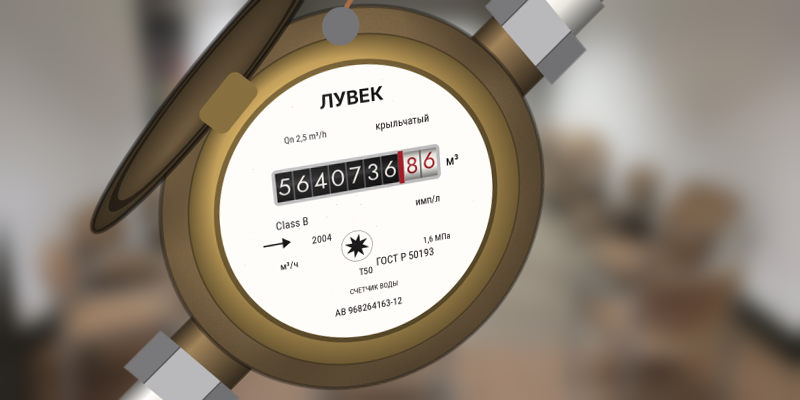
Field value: 5640736.86
